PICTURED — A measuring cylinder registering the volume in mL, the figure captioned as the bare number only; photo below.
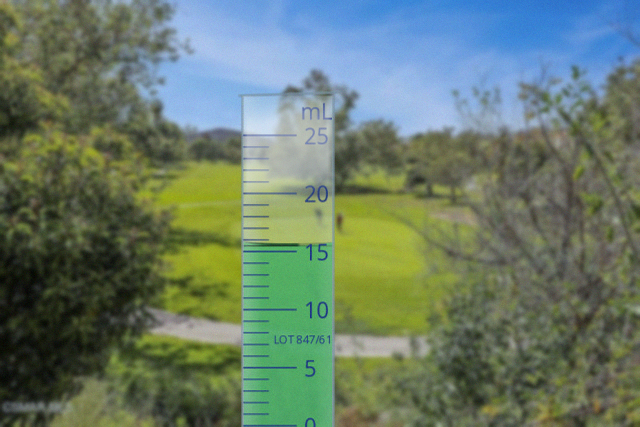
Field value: 15.5
